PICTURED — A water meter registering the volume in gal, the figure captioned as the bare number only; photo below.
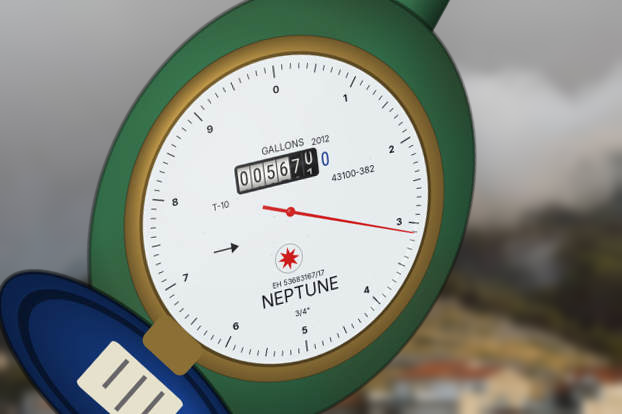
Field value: 56703.1
